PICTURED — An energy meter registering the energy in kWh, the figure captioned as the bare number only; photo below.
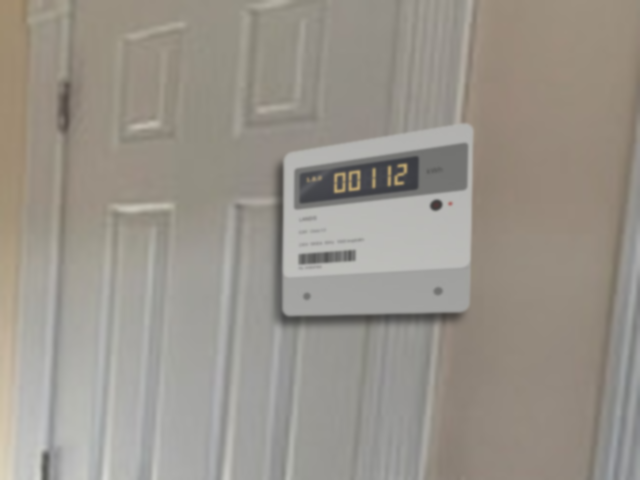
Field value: 112
